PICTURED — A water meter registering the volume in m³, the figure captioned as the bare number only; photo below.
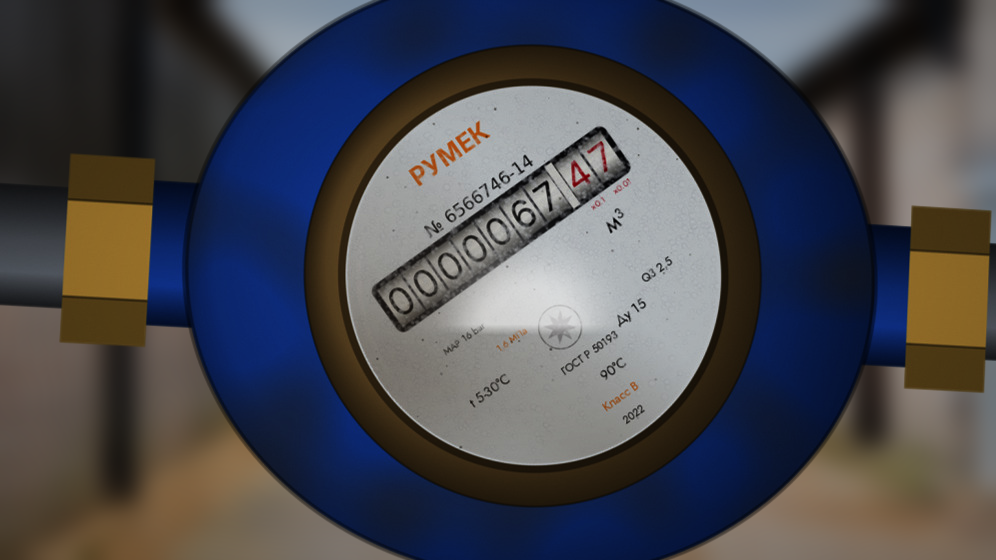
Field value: 67.47
